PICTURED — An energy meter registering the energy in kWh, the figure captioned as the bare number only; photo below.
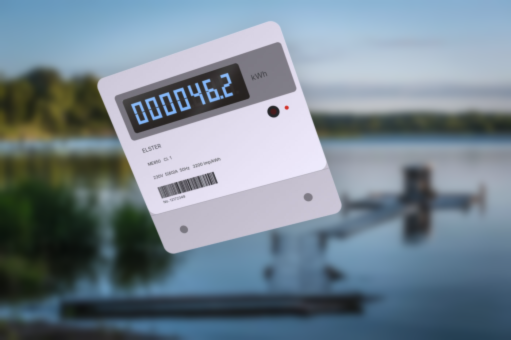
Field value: 46.2
